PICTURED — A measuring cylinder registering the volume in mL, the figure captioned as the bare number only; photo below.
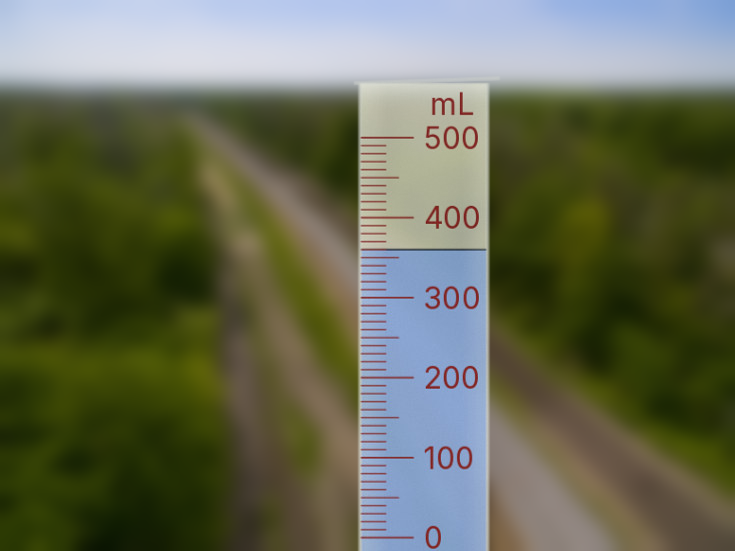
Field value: 360
